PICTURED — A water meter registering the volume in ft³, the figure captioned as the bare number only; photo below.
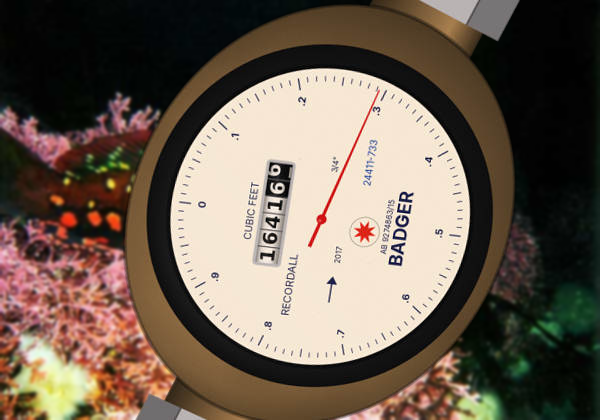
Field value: 164166.29
